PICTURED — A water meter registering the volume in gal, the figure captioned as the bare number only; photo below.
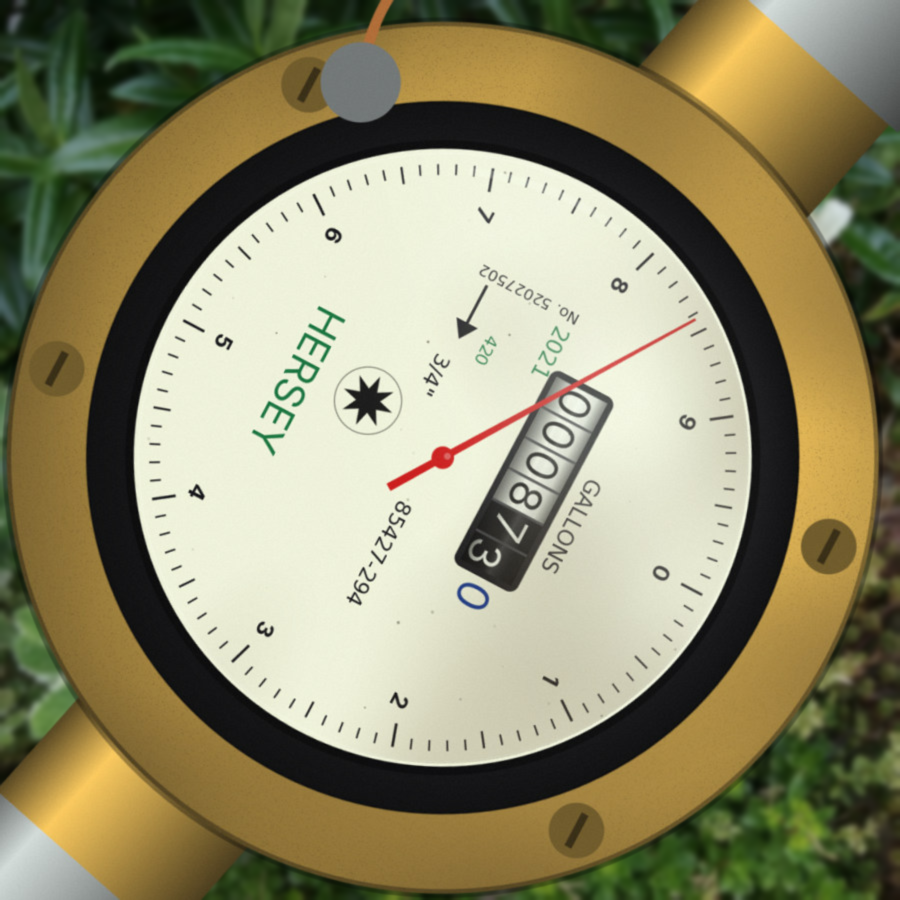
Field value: 8728.4
